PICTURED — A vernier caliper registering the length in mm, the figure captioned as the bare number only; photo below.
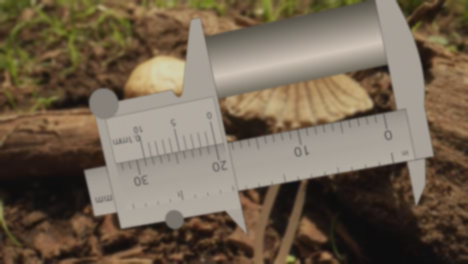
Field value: 20.0
